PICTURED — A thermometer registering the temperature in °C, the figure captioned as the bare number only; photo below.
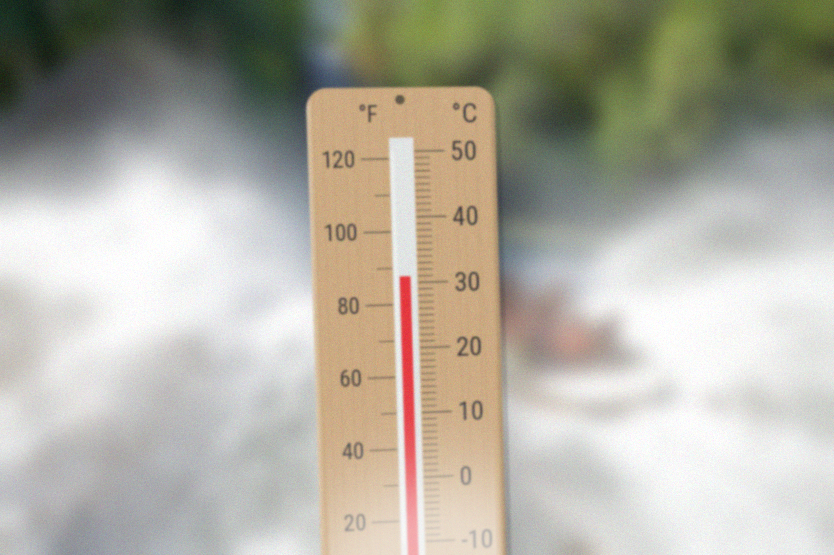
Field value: 31
